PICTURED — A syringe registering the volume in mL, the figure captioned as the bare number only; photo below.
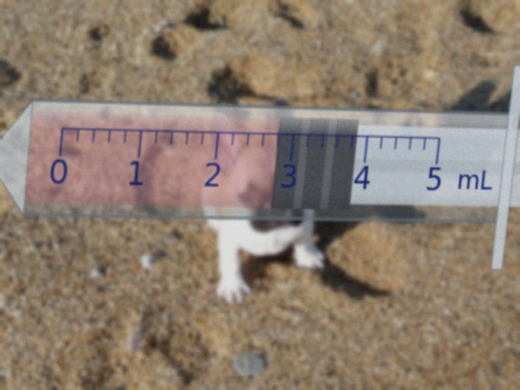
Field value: 2.8
